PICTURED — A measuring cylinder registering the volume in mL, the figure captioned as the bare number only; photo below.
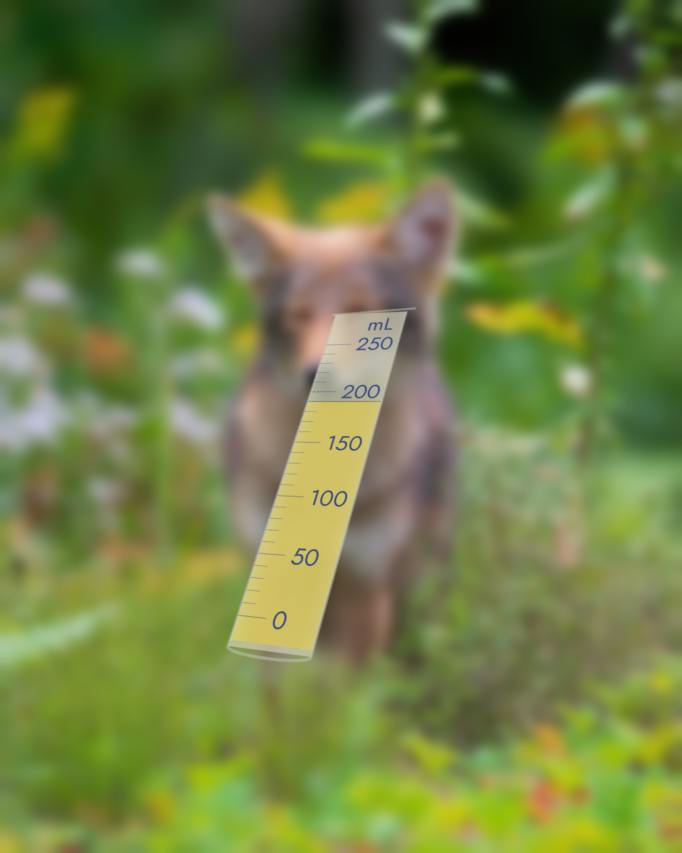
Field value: 190
